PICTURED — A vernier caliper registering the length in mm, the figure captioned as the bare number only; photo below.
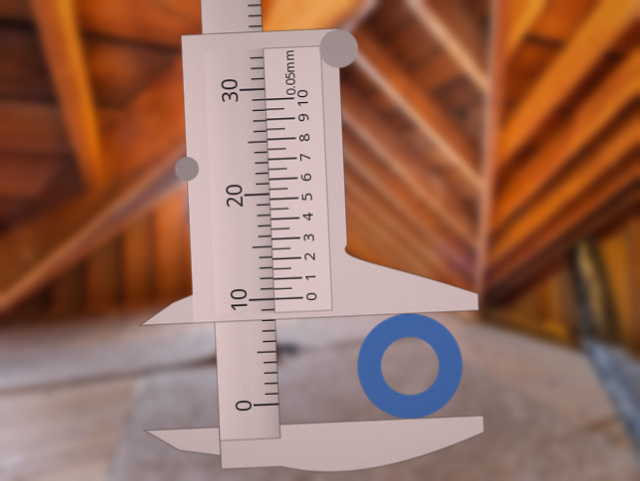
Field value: 10.0
